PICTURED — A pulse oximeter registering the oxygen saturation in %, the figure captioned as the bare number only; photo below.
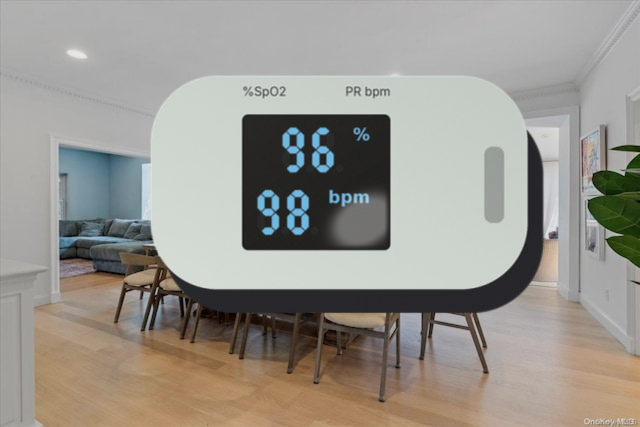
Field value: 96
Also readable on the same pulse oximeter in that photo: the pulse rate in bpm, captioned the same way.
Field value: 98
